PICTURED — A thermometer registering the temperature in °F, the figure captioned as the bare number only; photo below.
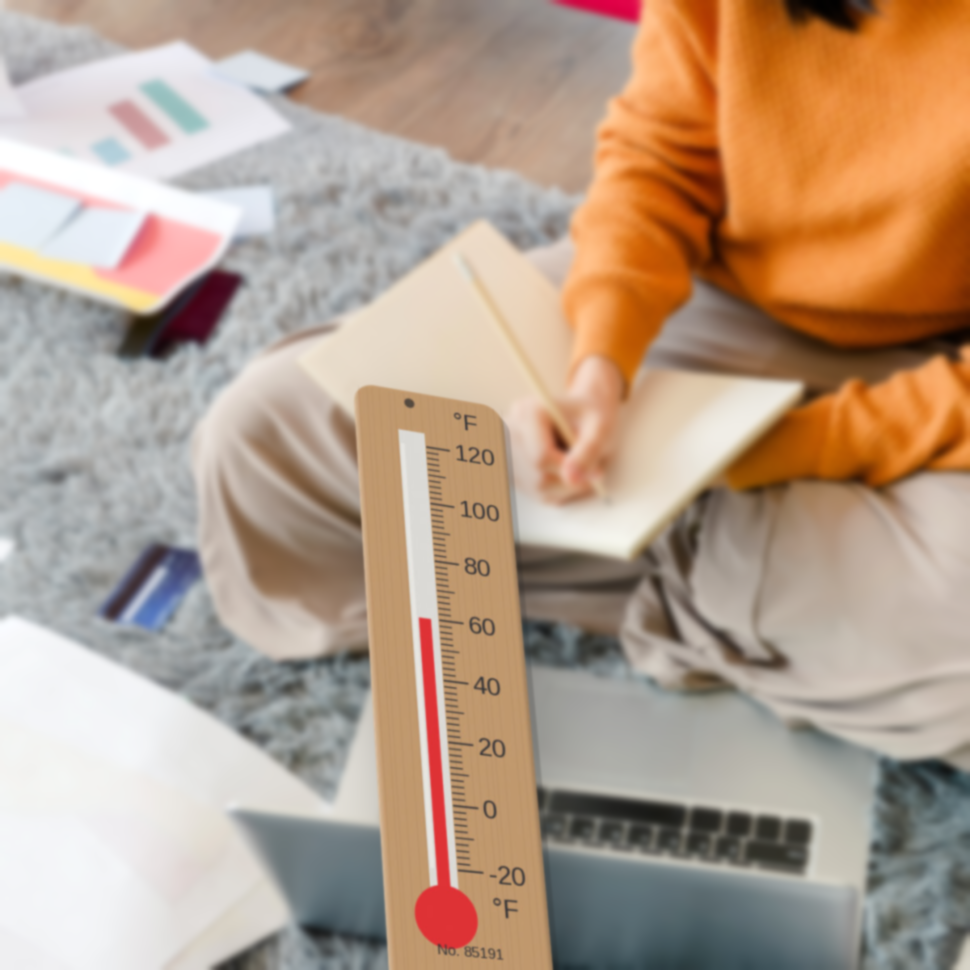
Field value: 60
